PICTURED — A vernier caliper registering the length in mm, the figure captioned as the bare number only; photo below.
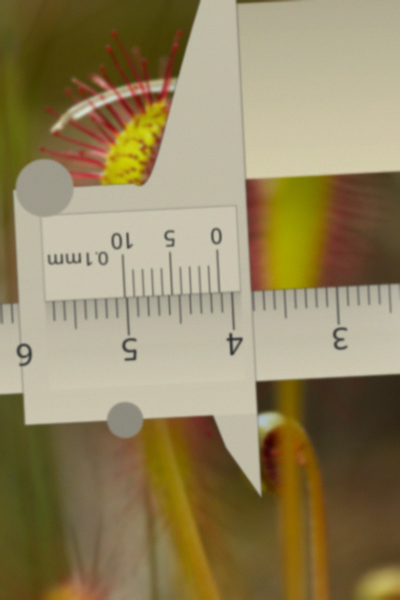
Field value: 41.2
